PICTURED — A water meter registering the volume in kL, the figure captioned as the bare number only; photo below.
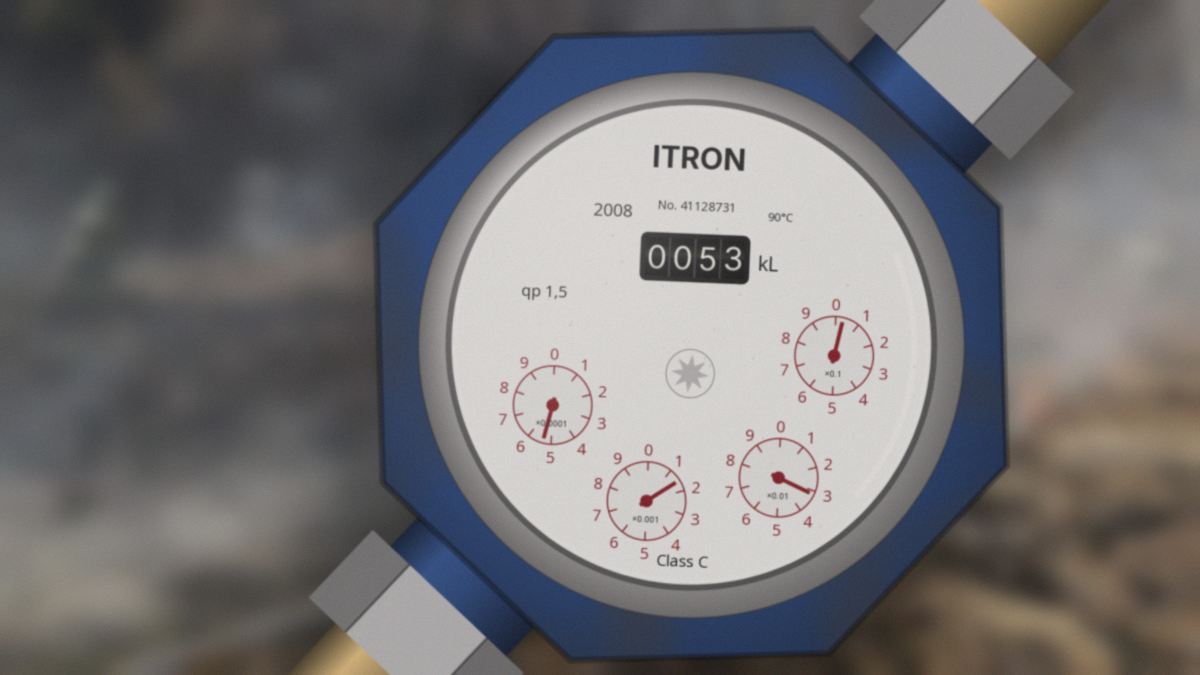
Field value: 53.0315
